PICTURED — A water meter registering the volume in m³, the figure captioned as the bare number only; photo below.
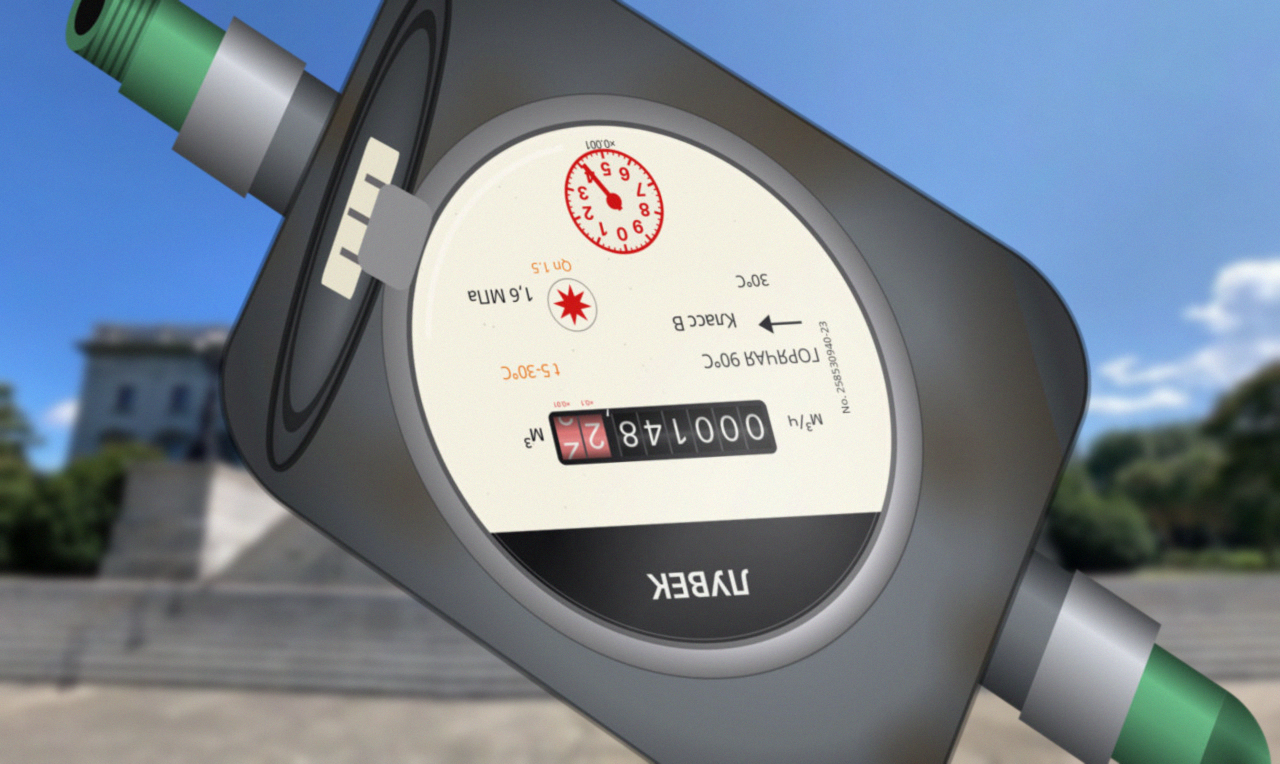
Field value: 148.224
